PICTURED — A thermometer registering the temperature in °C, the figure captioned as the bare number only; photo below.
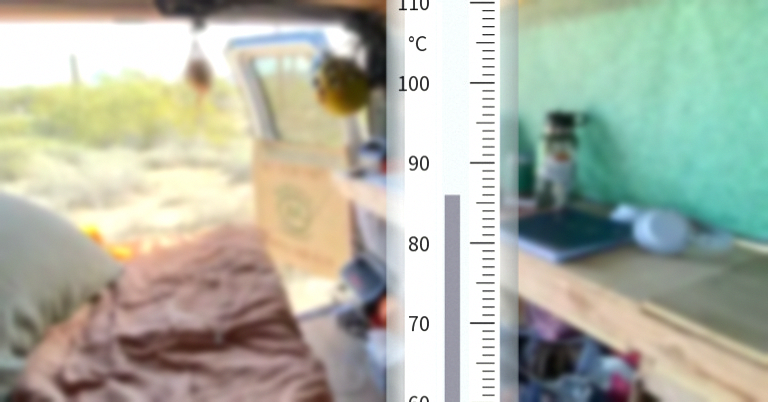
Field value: 86
